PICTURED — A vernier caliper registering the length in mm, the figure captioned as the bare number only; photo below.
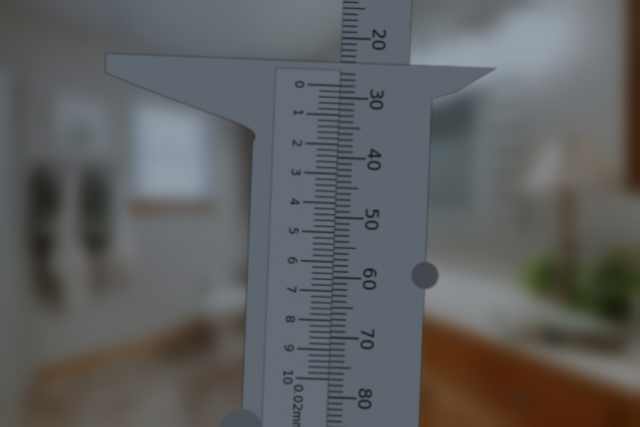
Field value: 28.0
